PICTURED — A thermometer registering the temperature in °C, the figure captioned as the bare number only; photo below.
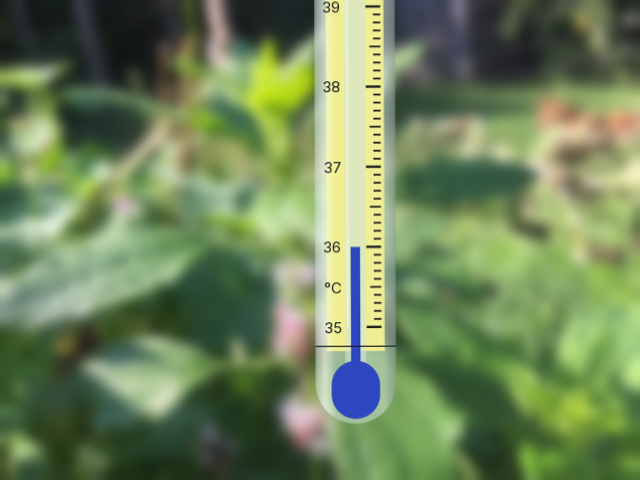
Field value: 36
